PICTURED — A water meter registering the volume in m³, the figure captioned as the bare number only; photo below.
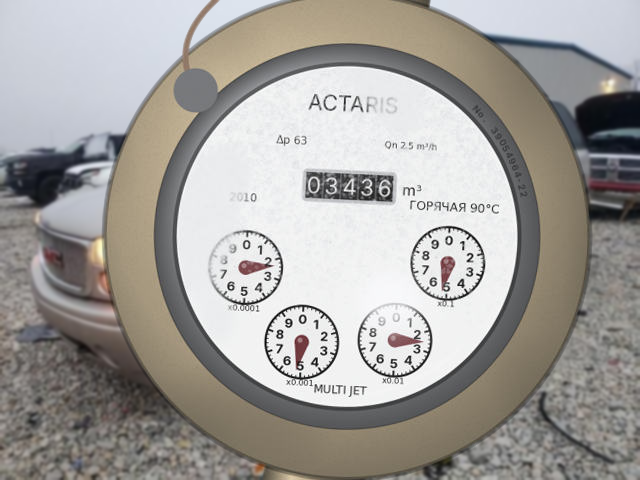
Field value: 3436.5252
